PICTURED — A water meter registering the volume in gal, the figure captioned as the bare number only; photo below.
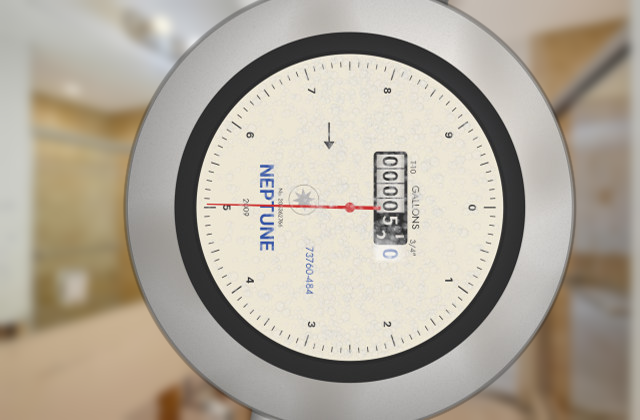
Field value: 515.0
